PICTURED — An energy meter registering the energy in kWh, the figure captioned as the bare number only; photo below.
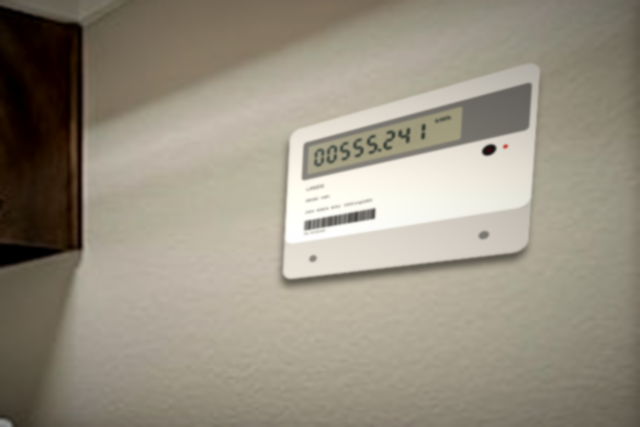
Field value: 555.241
